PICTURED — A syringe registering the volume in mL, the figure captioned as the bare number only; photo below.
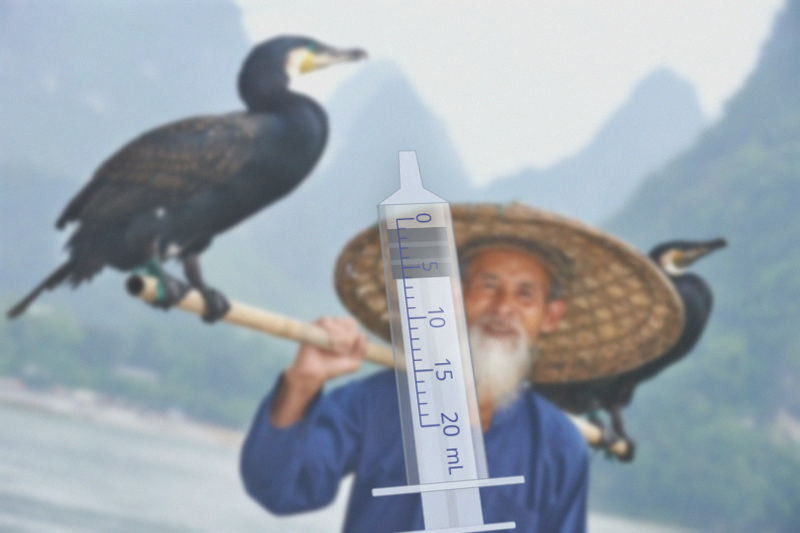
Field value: 1
